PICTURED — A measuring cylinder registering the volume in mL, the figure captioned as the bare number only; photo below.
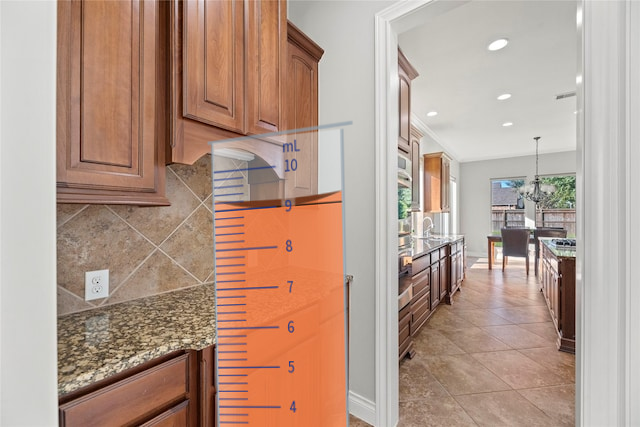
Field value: 9
